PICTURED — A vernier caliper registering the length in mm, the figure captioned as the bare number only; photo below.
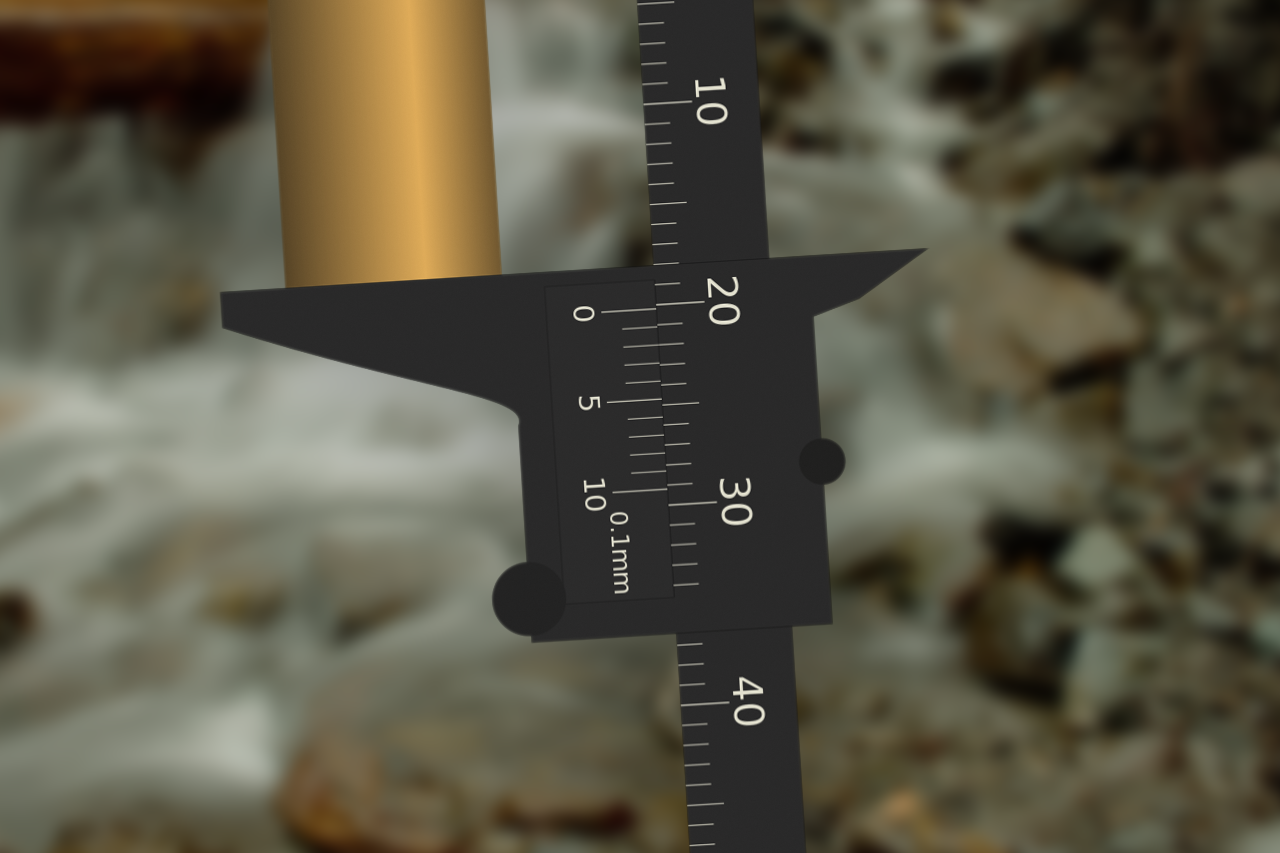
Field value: 20.2
